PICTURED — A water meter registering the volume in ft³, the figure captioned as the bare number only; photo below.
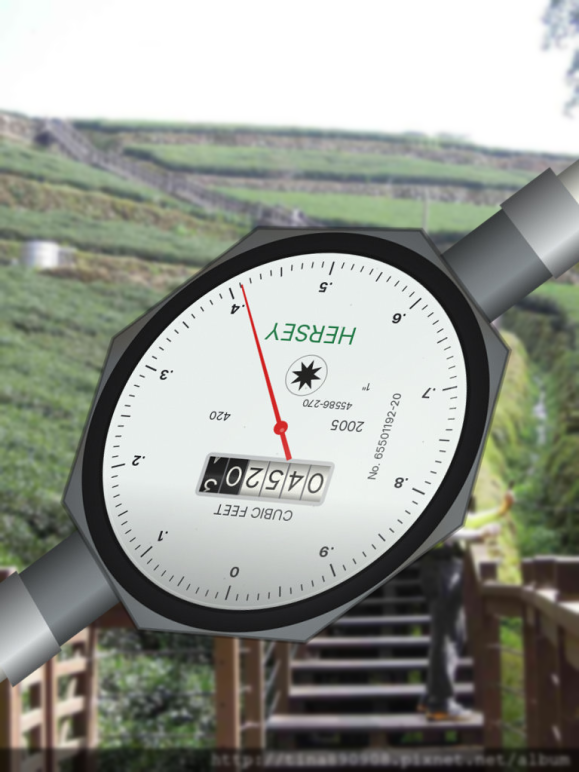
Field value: 45203.41
